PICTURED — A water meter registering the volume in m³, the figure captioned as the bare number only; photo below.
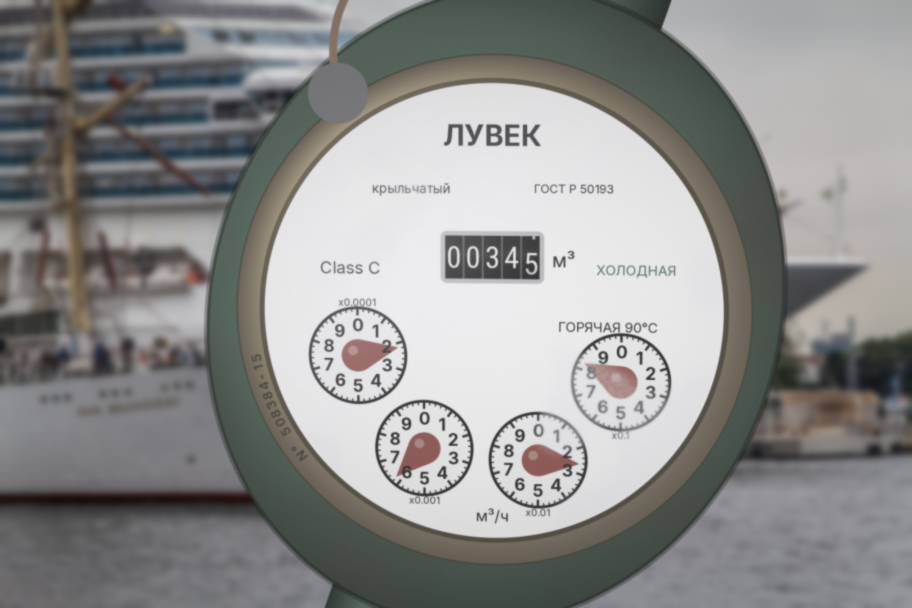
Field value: 344.8262
